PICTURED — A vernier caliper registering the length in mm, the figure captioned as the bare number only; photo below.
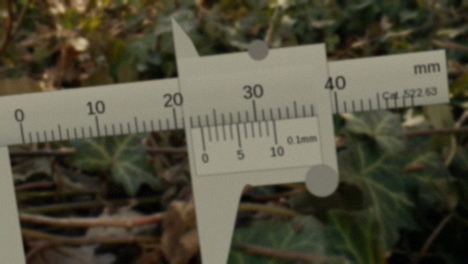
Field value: 23.2
